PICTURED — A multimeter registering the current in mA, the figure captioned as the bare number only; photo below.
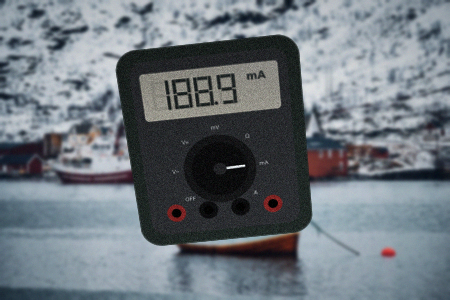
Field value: 188.9
